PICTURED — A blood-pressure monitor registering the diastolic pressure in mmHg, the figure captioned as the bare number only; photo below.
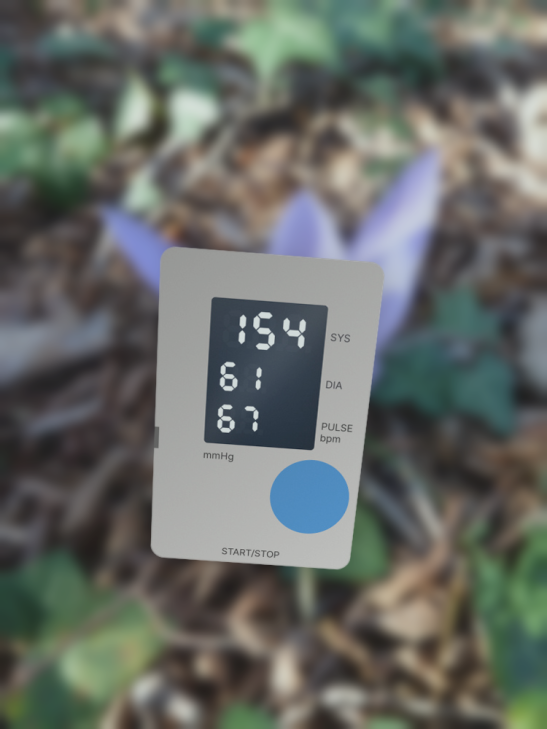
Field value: 61
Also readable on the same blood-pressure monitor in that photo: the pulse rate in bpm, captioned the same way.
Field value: 67
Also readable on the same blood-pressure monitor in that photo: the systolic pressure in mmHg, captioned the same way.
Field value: 154
